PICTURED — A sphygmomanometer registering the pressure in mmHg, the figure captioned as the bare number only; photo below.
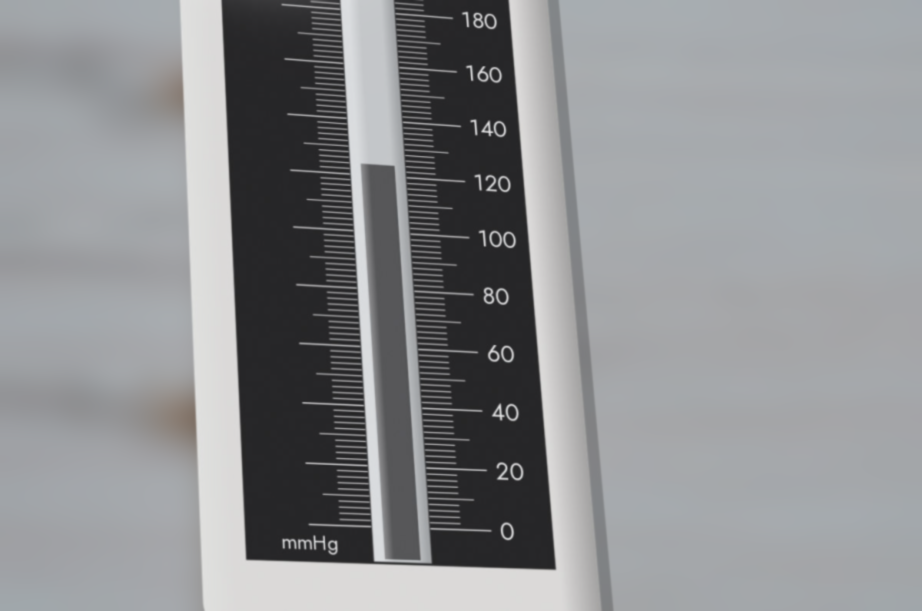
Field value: 124
